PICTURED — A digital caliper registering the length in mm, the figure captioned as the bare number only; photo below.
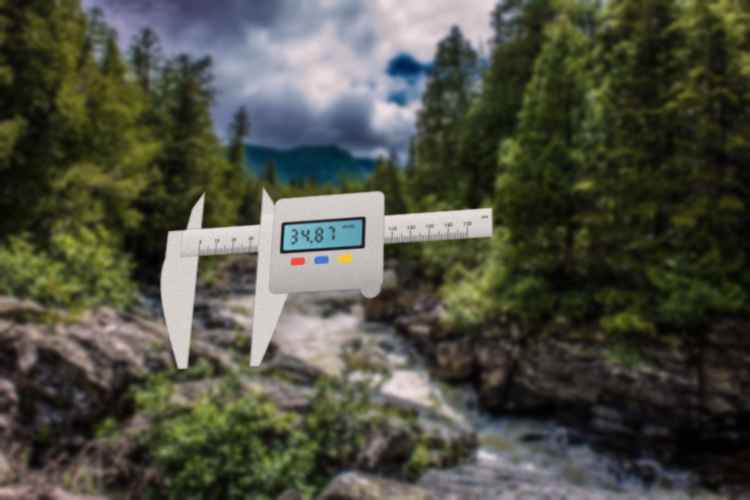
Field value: 34.87
